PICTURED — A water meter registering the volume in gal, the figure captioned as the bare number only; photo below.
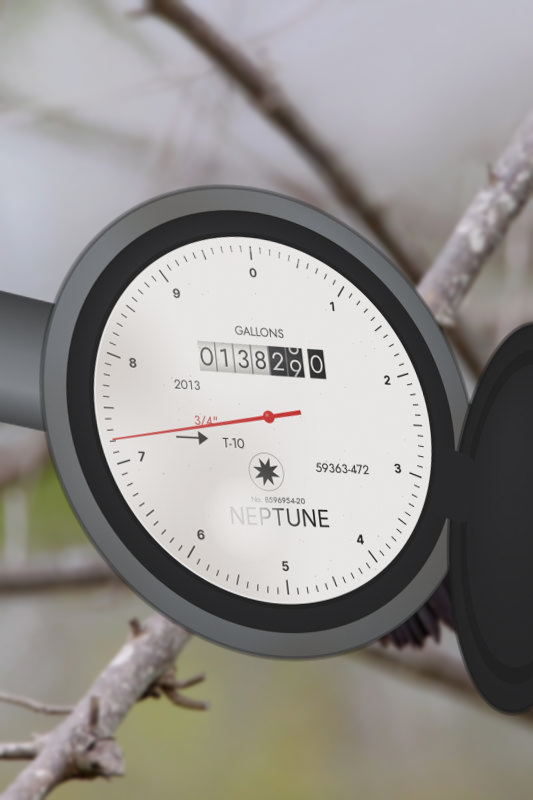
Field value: 138287.2
